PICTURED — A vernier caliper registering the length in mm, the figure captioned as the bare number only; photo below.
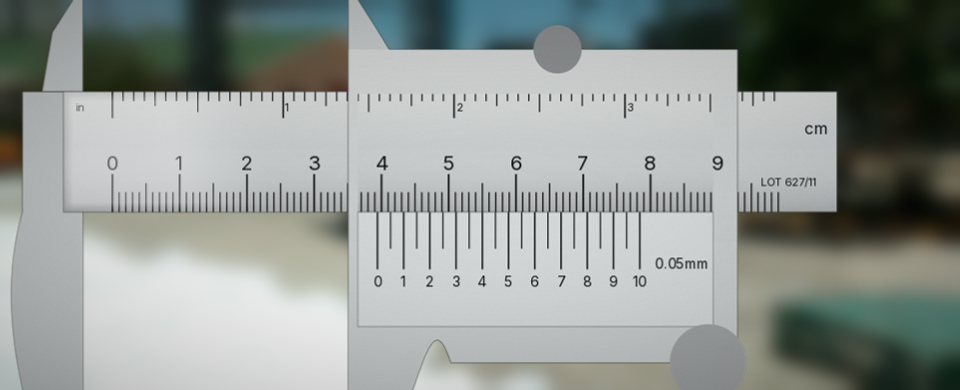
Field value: 39.4
